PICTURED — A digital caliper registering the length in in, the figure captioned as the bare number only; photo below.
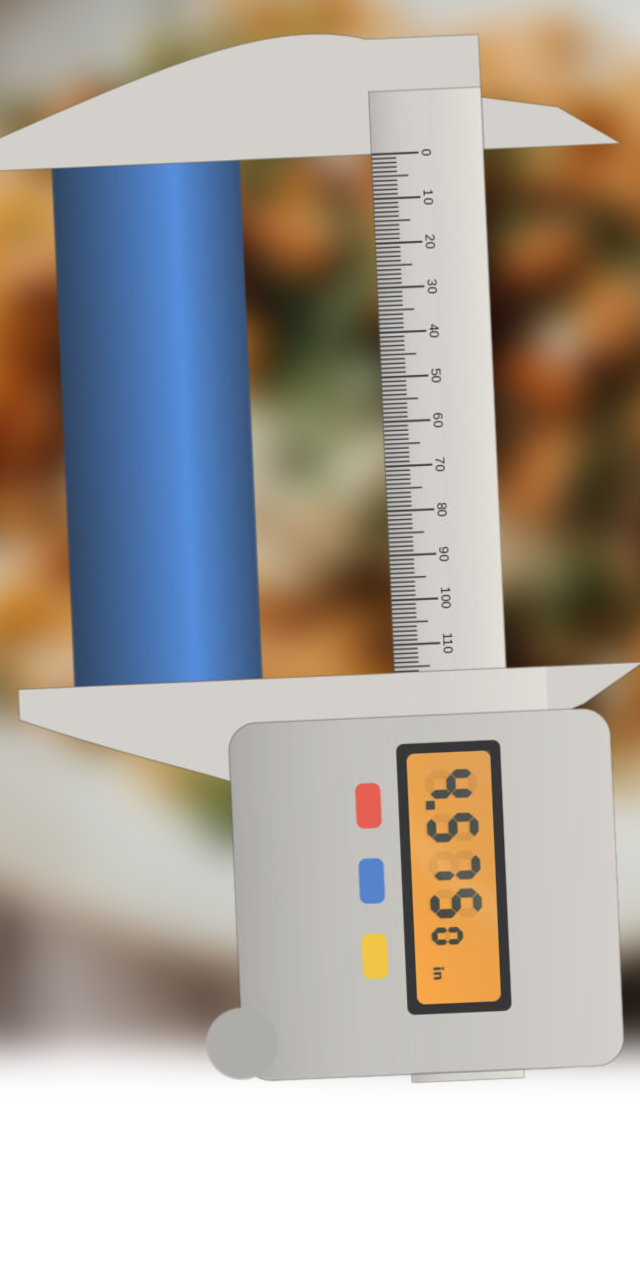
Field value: 4.5750
